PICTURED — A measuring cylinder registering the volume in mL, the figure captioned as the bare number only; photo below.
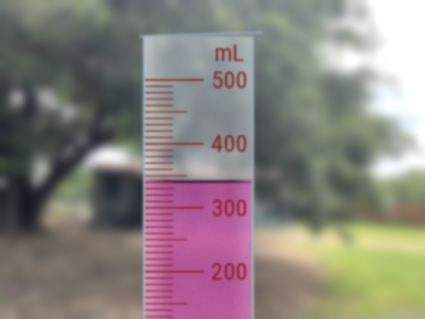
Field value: 340
